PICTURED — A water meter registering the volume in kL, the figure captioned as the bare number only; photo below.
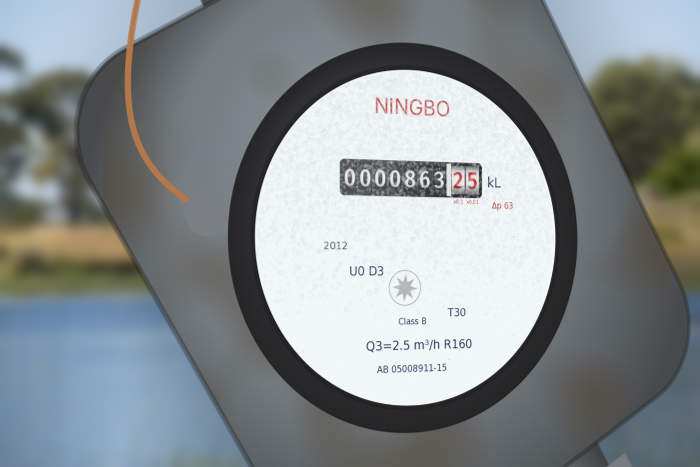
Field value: 863.25
